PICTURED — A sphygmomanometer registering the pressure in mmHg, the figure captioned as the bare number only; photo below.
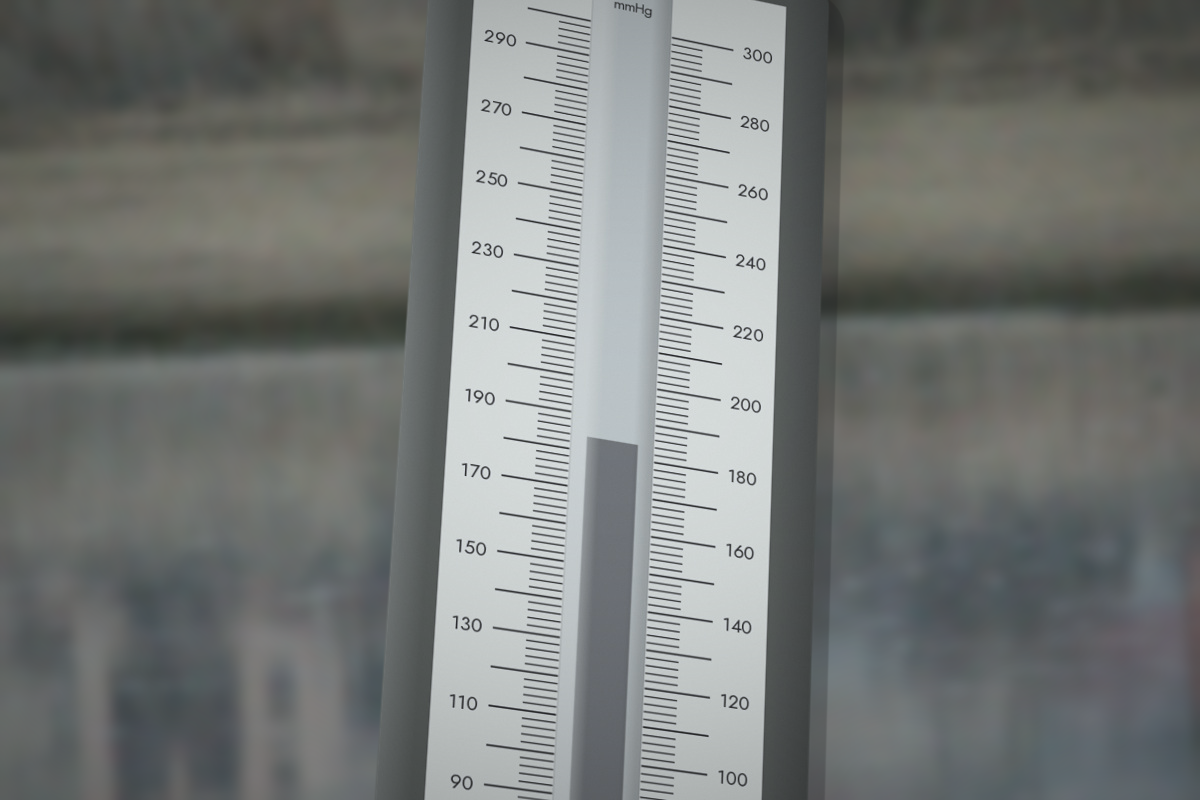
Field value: 184
